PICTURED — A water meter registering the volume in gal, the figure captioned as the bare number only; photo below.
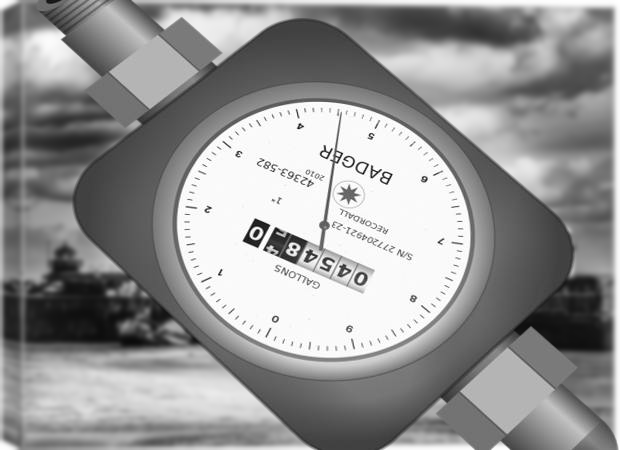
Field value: 454844.5
